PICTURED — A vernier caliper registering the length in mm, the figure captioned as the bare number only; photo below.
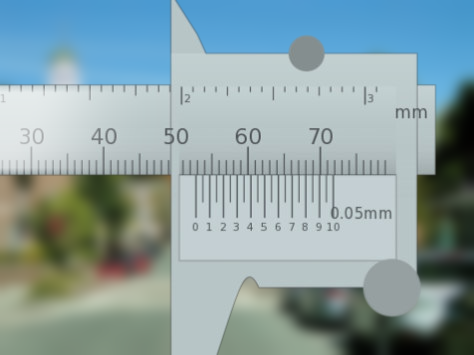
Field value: 52.8
